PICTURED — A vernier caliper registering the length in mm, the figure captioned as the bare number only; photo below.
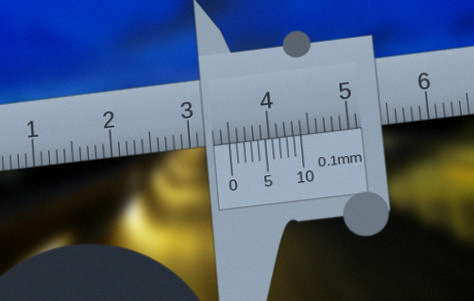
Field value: 35.0
